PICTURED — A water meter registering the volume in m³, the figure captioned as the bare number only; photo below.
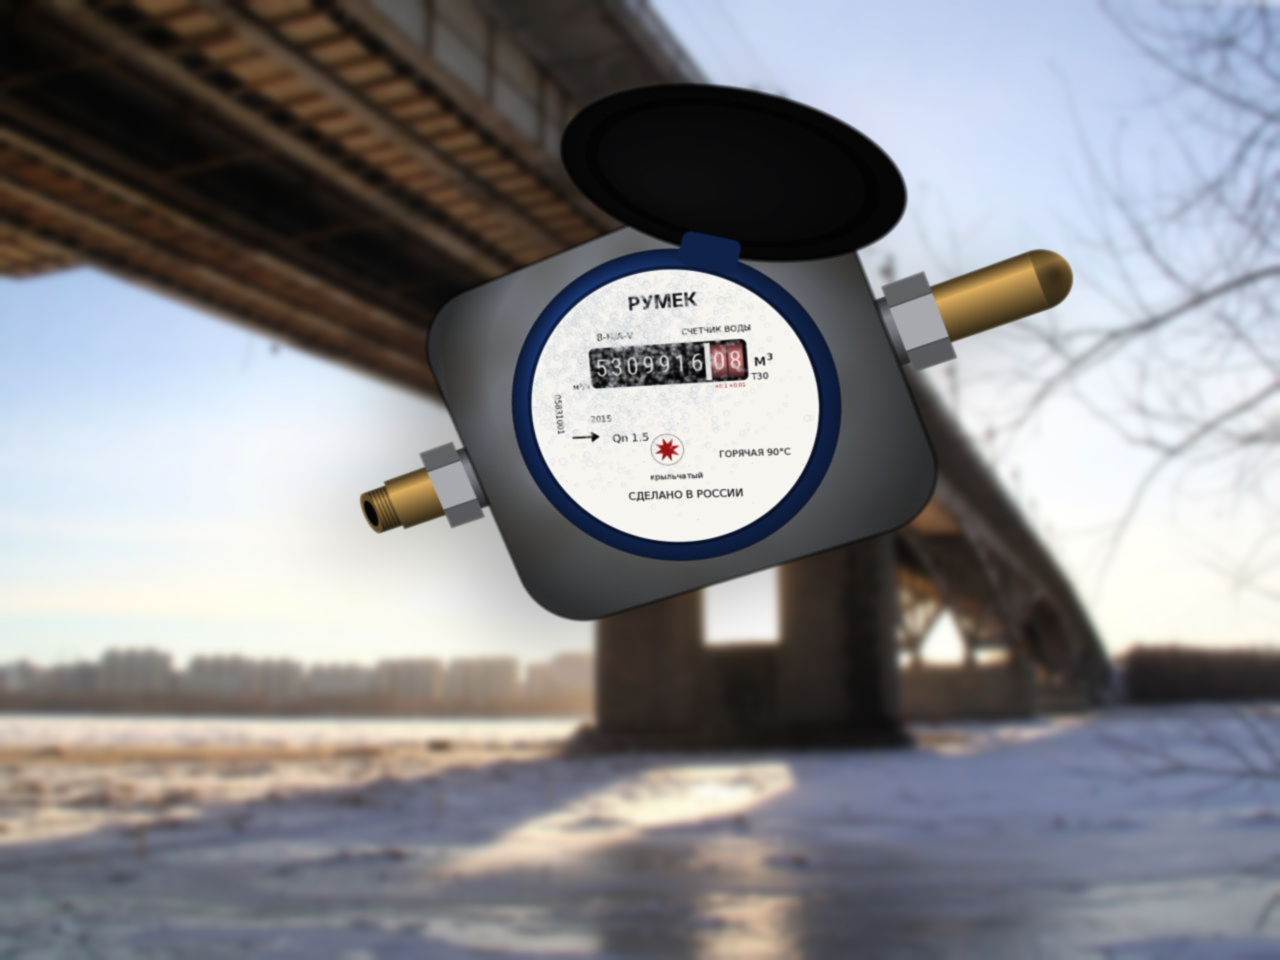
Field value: 5309916.08
